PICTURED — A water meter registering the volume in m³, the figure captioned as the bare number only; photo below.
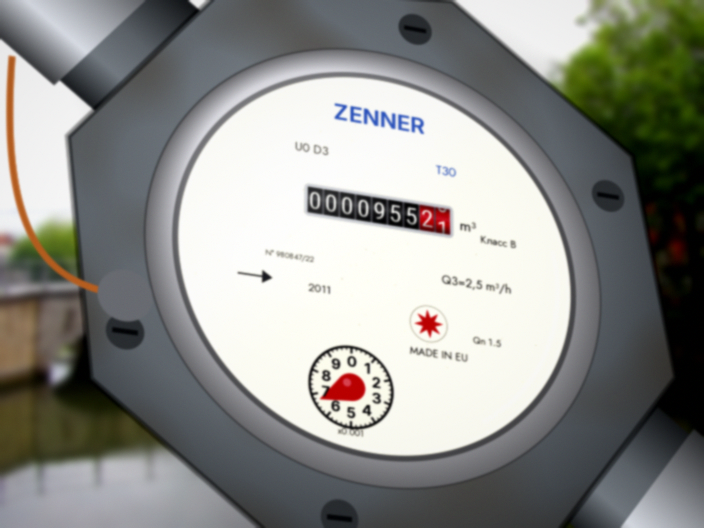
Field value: 955.206
